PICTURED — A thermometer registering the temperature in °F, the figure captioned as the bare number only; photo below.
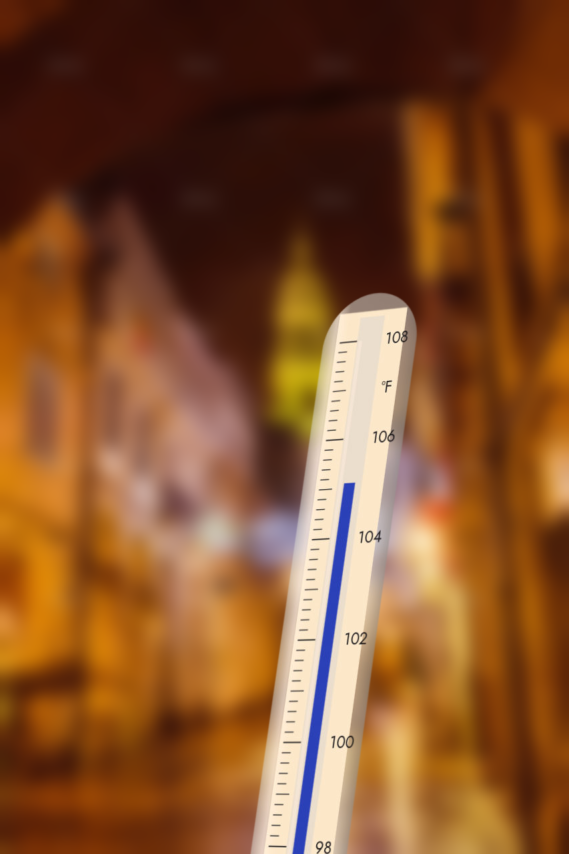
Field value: 105.1
